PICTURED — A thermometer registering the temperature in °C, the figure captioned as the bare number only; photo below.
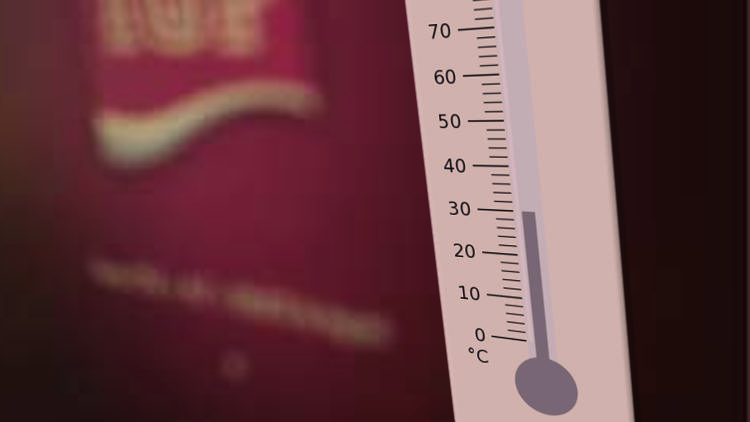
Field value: 30
